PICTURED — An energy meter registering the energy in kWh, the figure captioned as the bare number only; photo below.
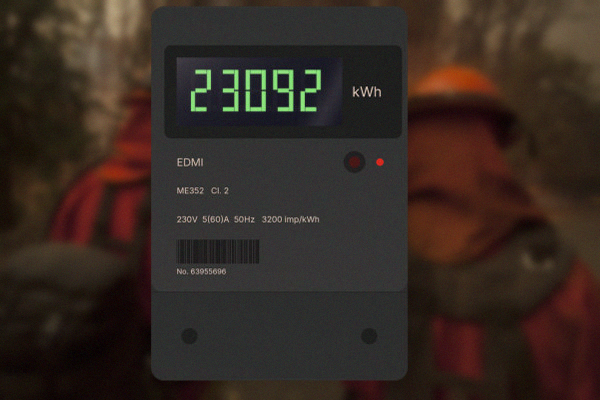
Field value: 23092
